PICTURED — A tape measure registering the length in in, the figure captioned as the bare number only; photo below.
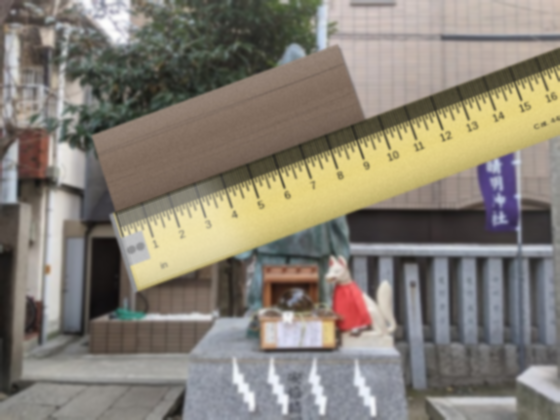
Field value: 9.5
